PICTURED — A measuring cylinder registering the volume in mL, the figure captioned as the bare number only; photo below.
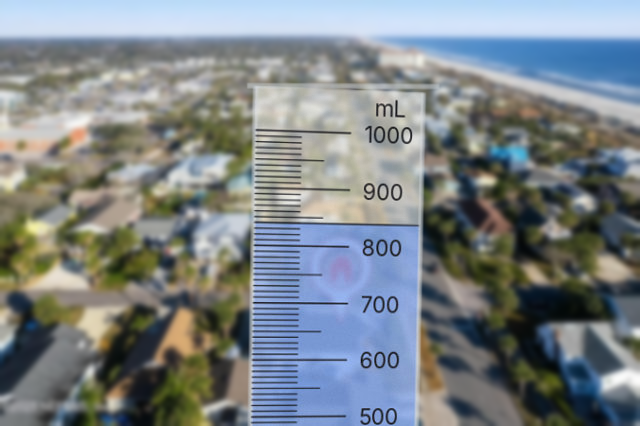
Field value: 840
